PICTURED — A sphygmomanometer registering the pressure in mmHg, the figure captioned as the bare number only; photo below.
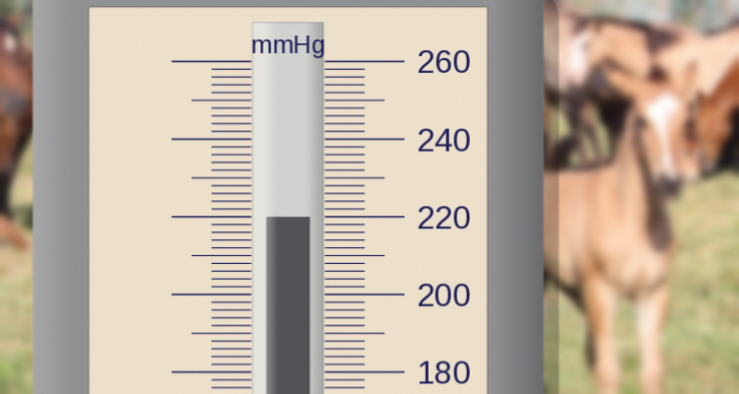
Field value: 220
